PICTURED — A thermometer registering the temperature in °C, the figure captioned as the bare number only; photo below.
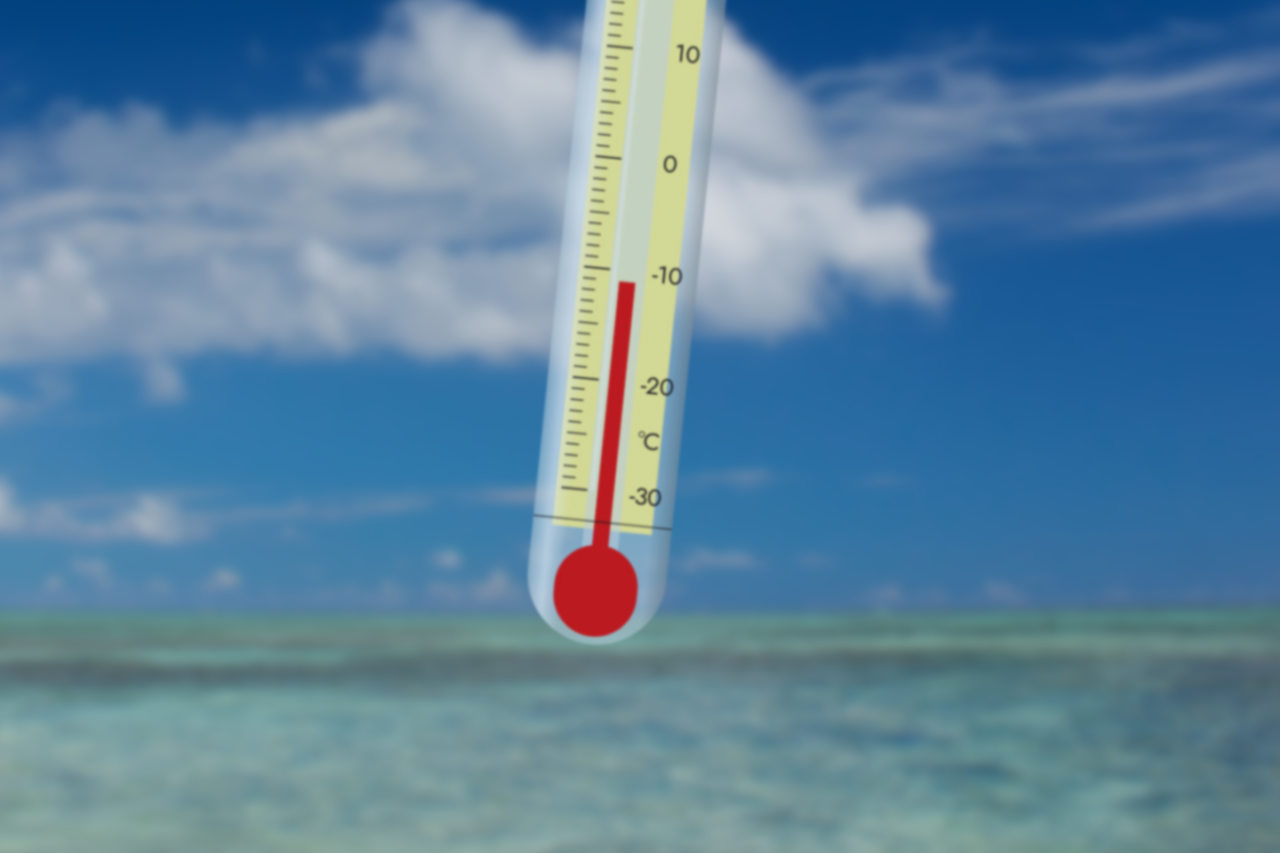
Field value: -11
